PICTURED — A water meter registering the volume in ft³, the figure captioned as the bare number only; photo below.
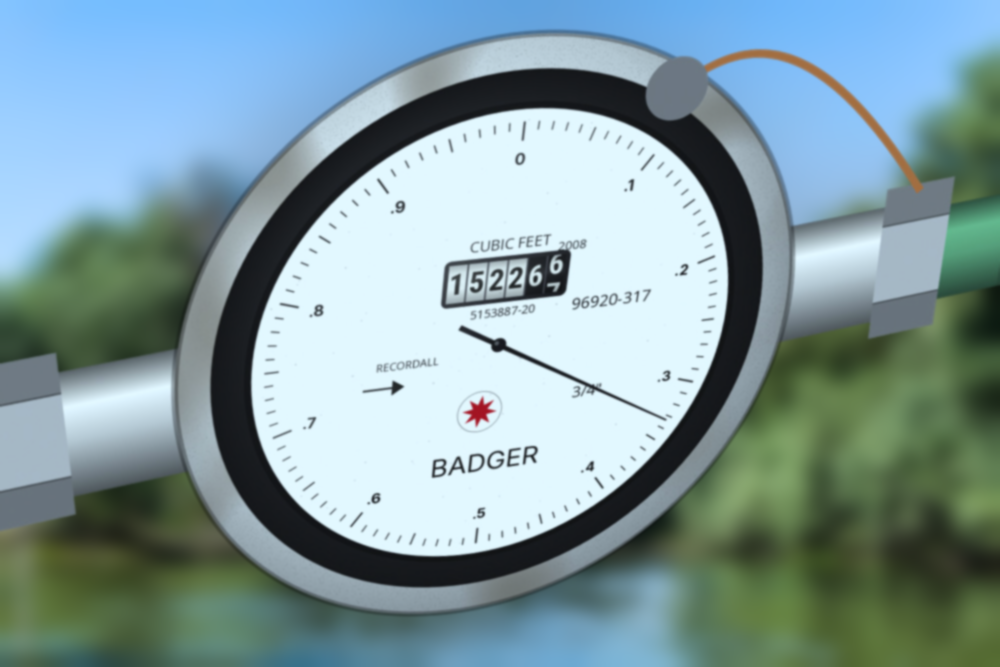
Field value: 152266.33
